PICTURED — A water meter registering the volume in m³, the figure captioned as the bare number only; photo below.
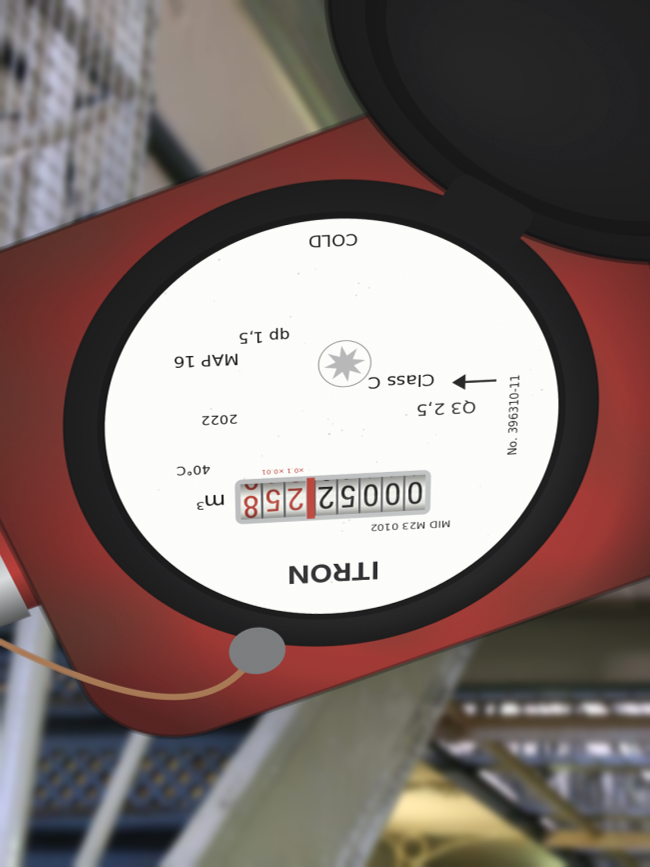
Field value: 52.258
